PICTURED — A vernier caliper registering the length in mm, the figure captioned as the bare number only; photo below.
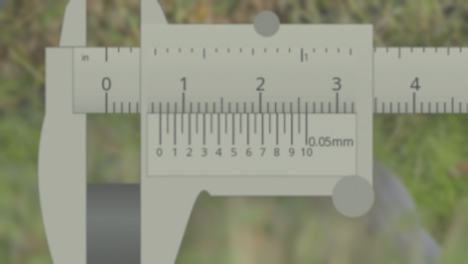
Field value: 7.0
